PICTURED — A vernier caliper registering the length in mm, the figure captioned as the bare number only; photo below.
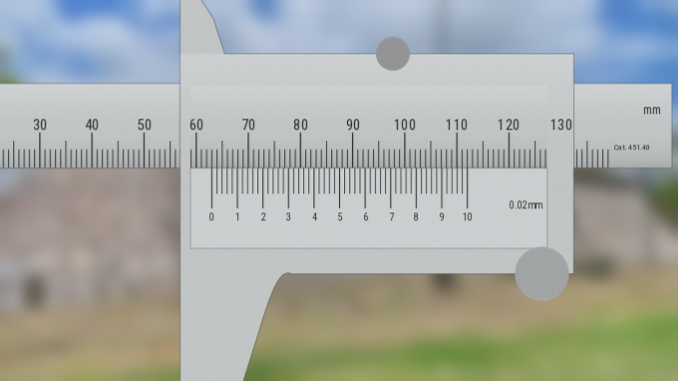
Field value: 63.0
